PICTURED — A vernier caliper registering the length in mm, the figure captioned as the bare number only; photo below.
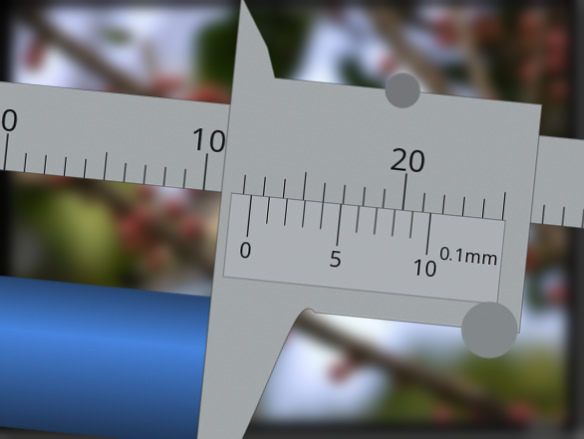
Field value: 12.4
